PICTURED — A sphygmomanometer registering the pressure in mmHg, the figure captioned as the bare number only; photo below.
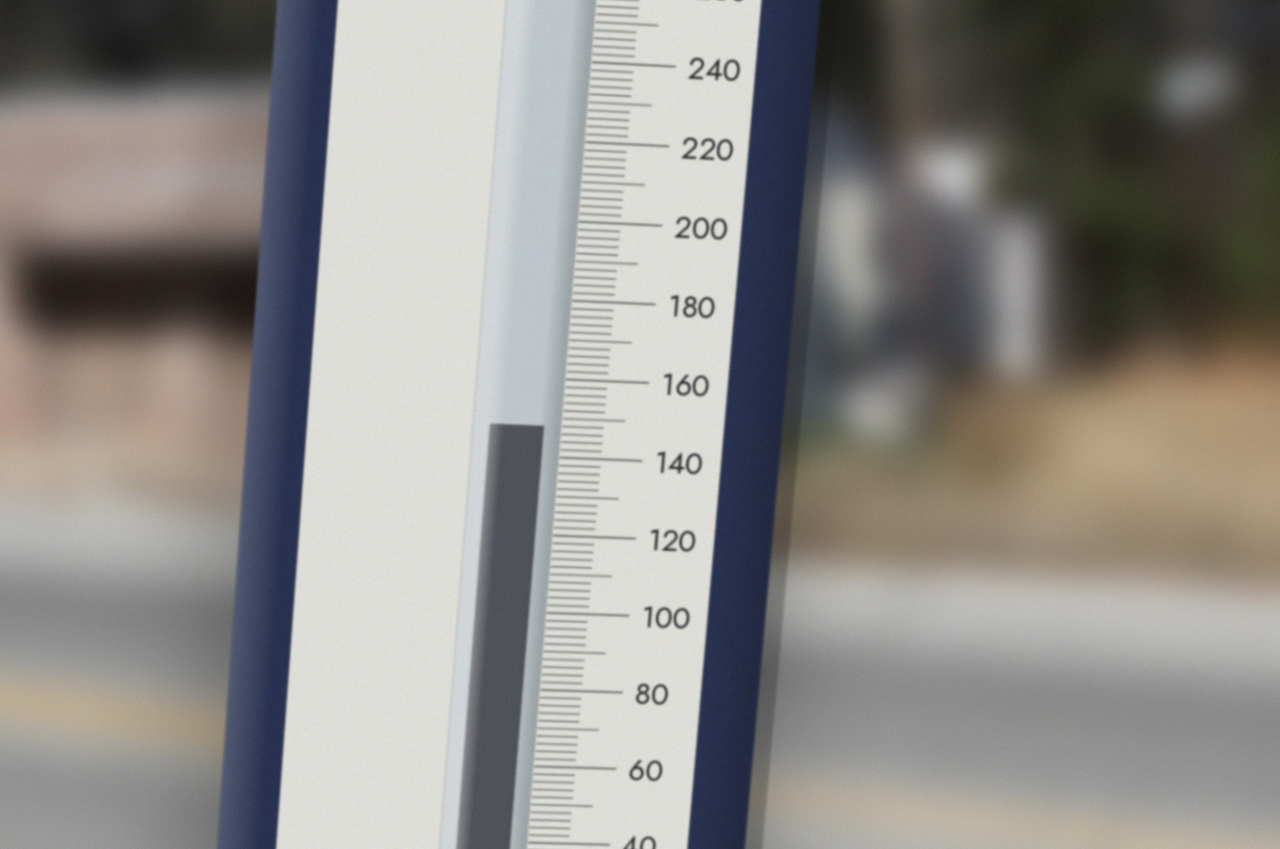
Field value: 148
